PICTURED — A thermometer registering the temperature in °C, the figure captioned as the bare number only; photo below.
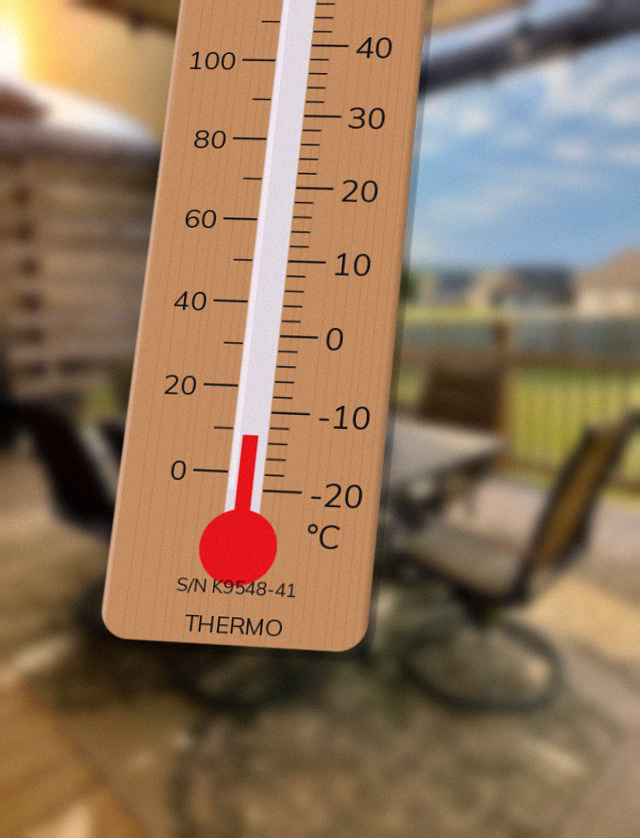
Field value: -13
